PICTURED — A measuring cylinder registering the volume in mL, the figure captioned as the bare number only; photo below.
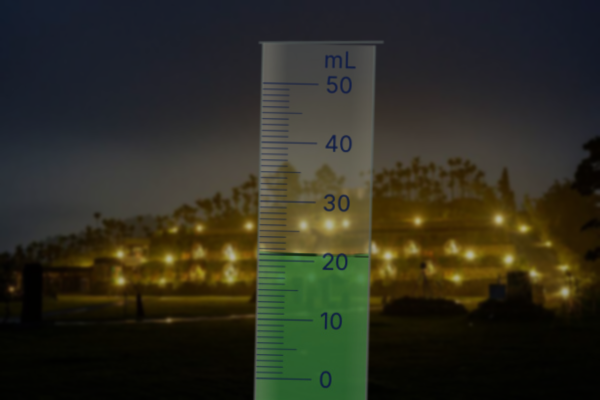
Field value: 21
